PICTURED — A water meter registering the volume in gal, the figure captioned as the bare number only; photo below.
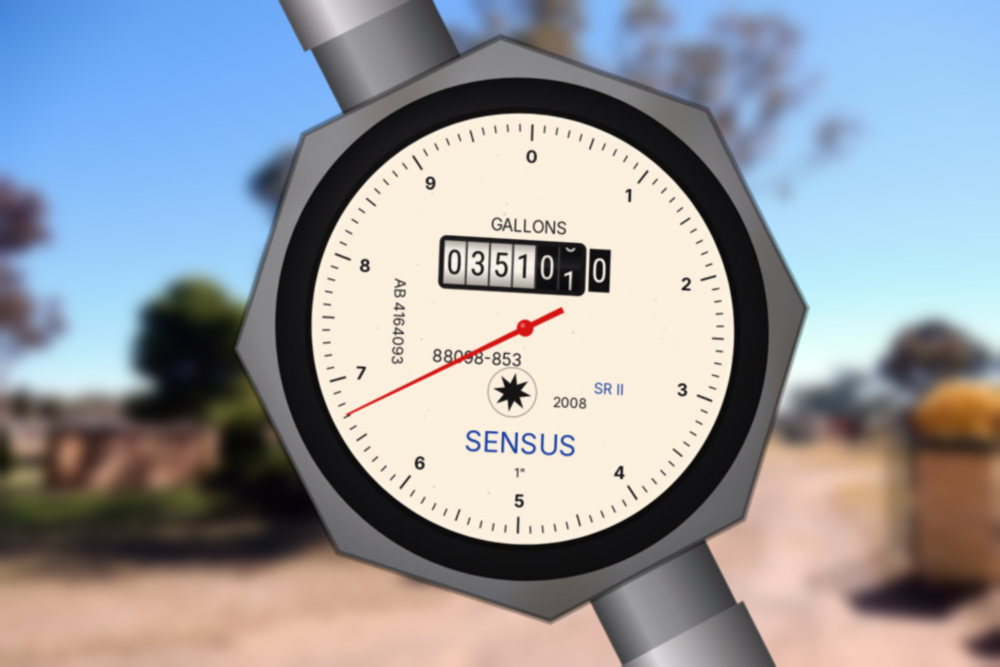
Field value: 351006.7
